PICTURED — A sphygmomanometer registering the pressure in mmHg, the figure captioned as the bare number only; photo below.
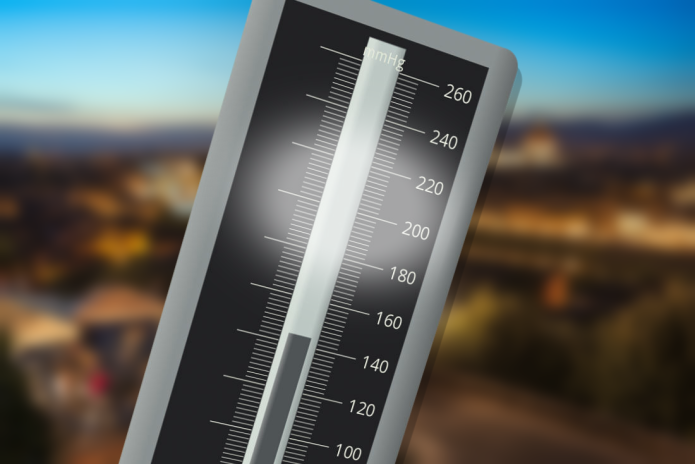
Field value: 144
